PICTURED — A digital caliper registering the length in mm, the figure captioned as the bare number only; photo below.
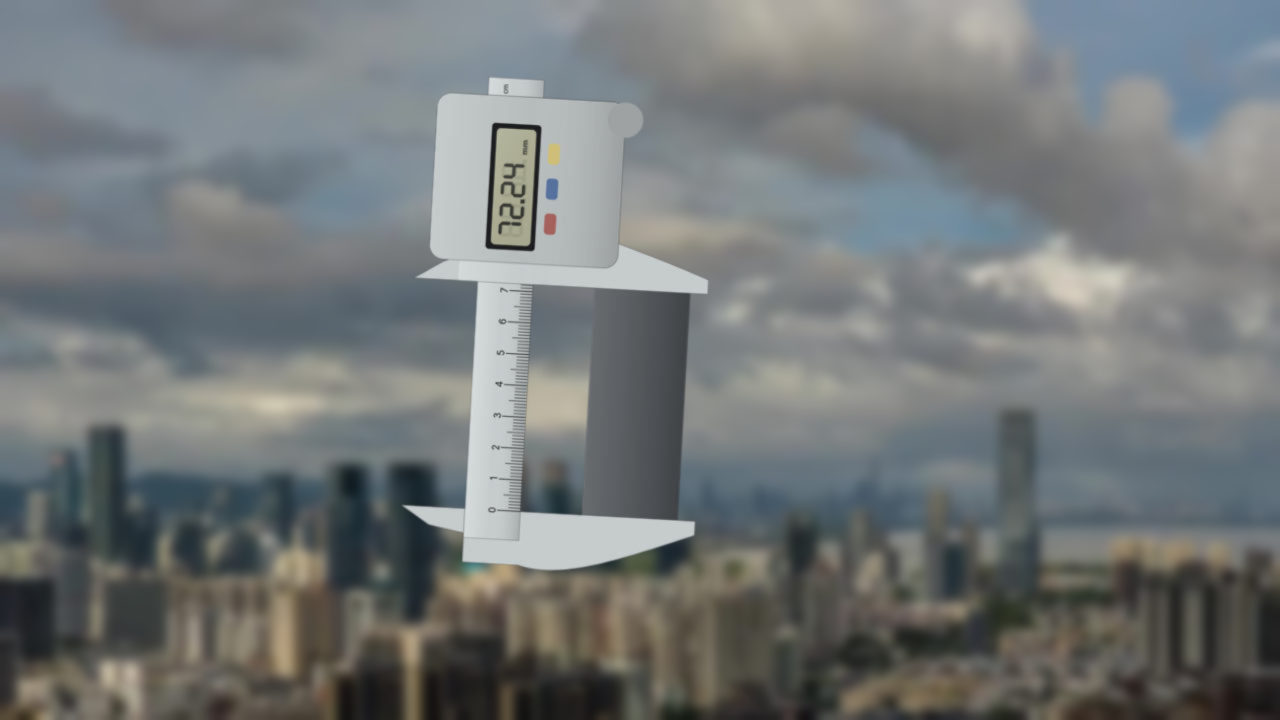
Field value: 72.24
